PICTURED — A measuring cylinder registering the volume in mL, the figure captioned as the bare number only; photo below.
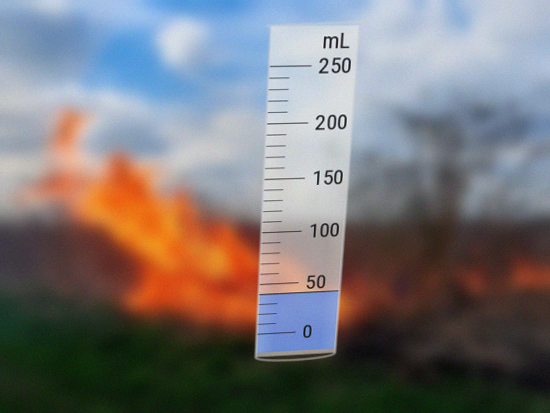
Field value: 40
